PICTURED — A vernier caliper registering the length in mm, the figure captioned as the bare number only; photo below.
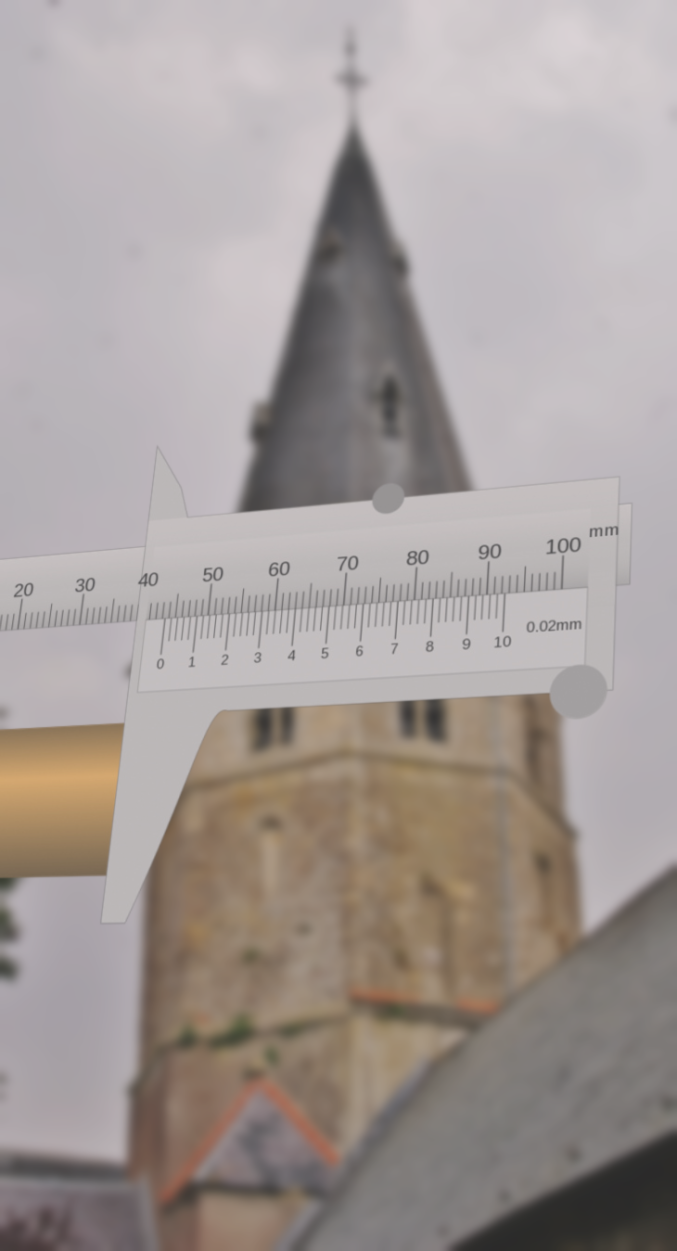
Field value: 43.4
